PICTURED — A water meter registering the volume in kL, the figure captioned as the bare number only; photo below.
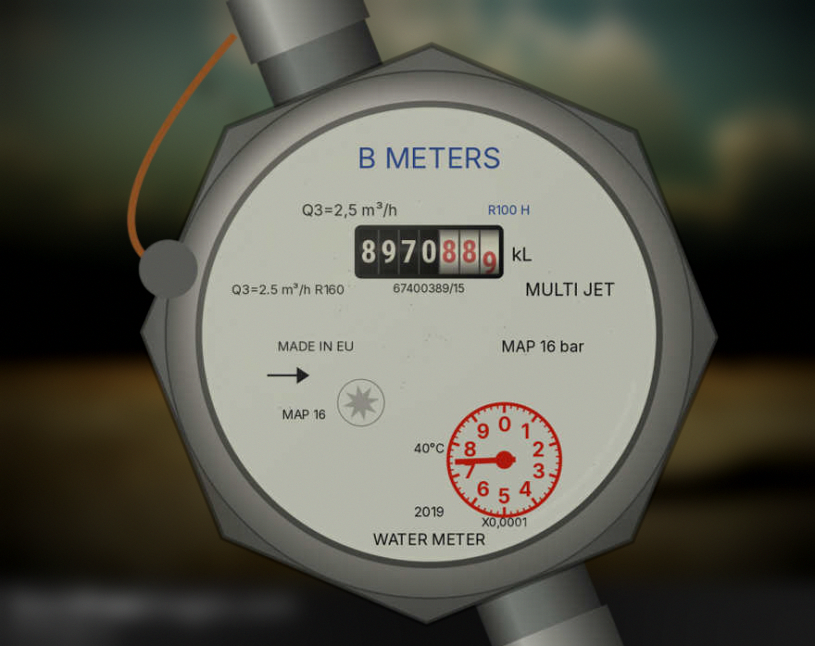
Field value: 8970.8887
